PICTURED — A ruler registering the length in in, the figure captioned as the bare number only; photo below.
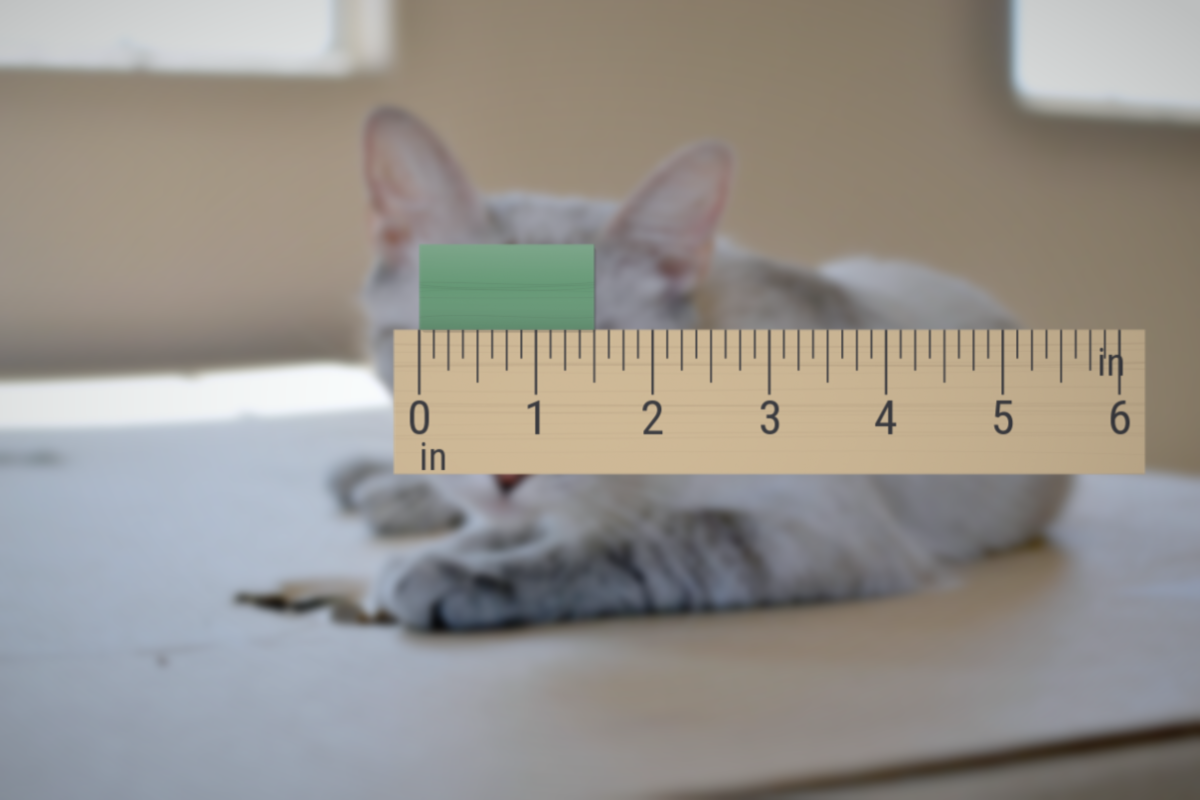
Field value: 1.5
